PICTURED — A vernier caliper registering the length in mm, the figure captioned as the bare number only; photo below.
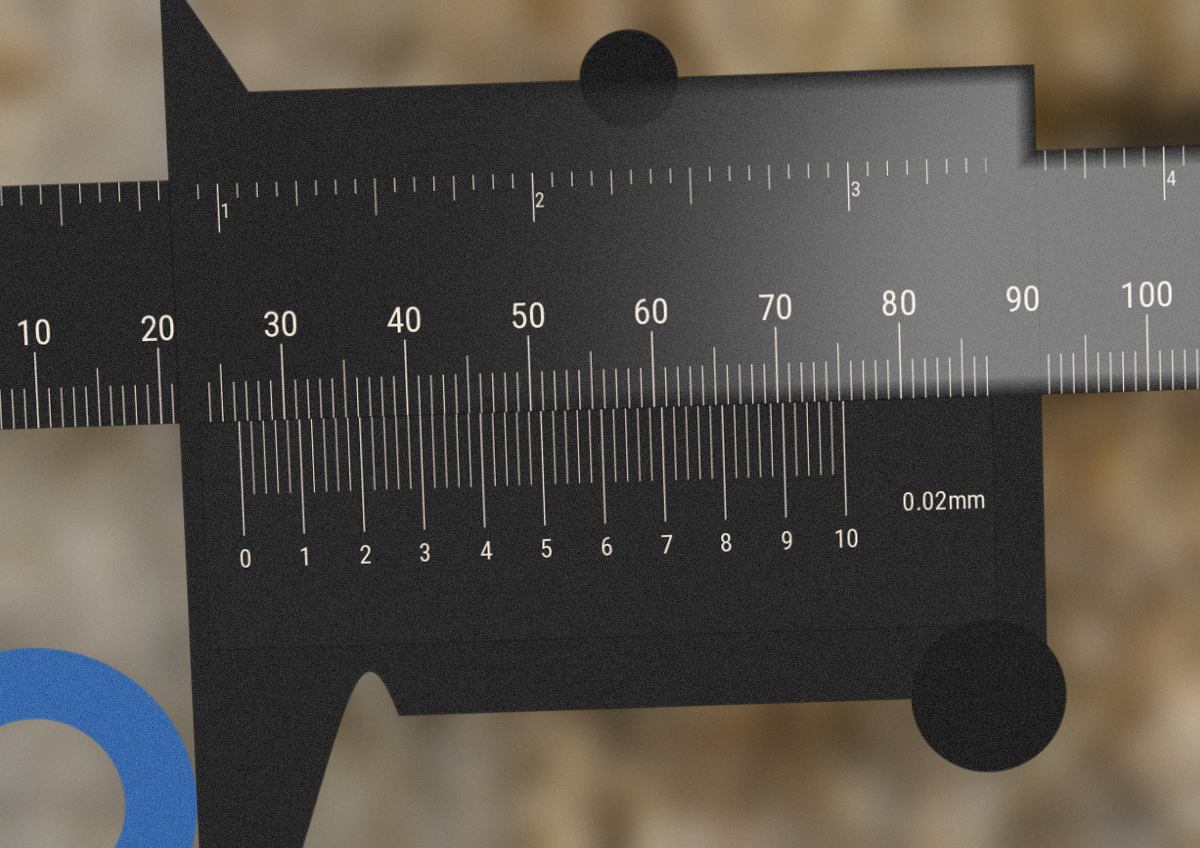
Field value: 26.3
